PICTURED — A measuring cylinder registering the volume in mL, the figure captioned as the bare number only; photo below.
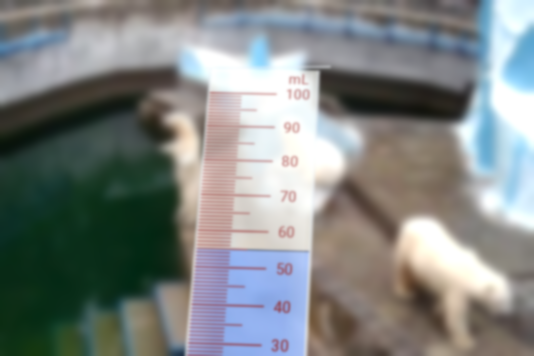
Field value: 55
